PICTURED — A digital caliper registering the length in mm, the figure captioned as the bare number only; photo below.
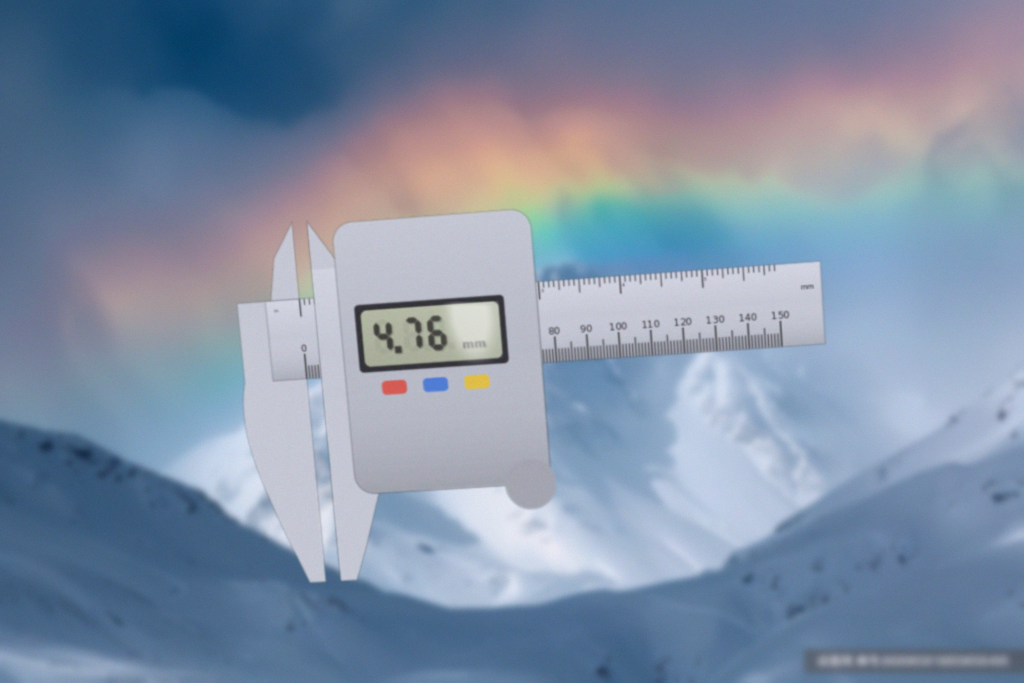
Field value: 4.76
